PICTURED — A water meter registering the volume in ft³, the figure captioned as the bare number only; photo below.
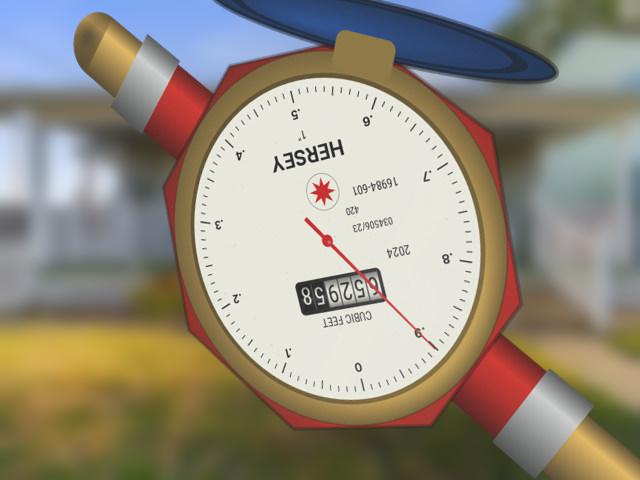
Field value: 652957.90
